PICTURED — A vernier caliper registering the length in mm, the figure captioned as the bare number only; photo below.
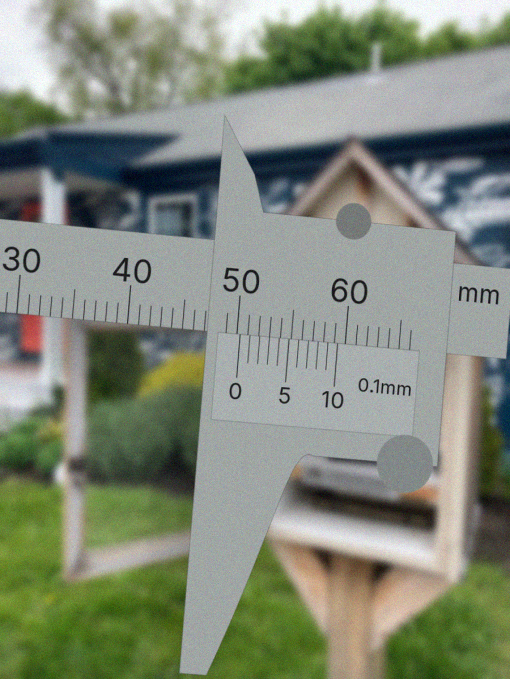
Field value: 50.3
